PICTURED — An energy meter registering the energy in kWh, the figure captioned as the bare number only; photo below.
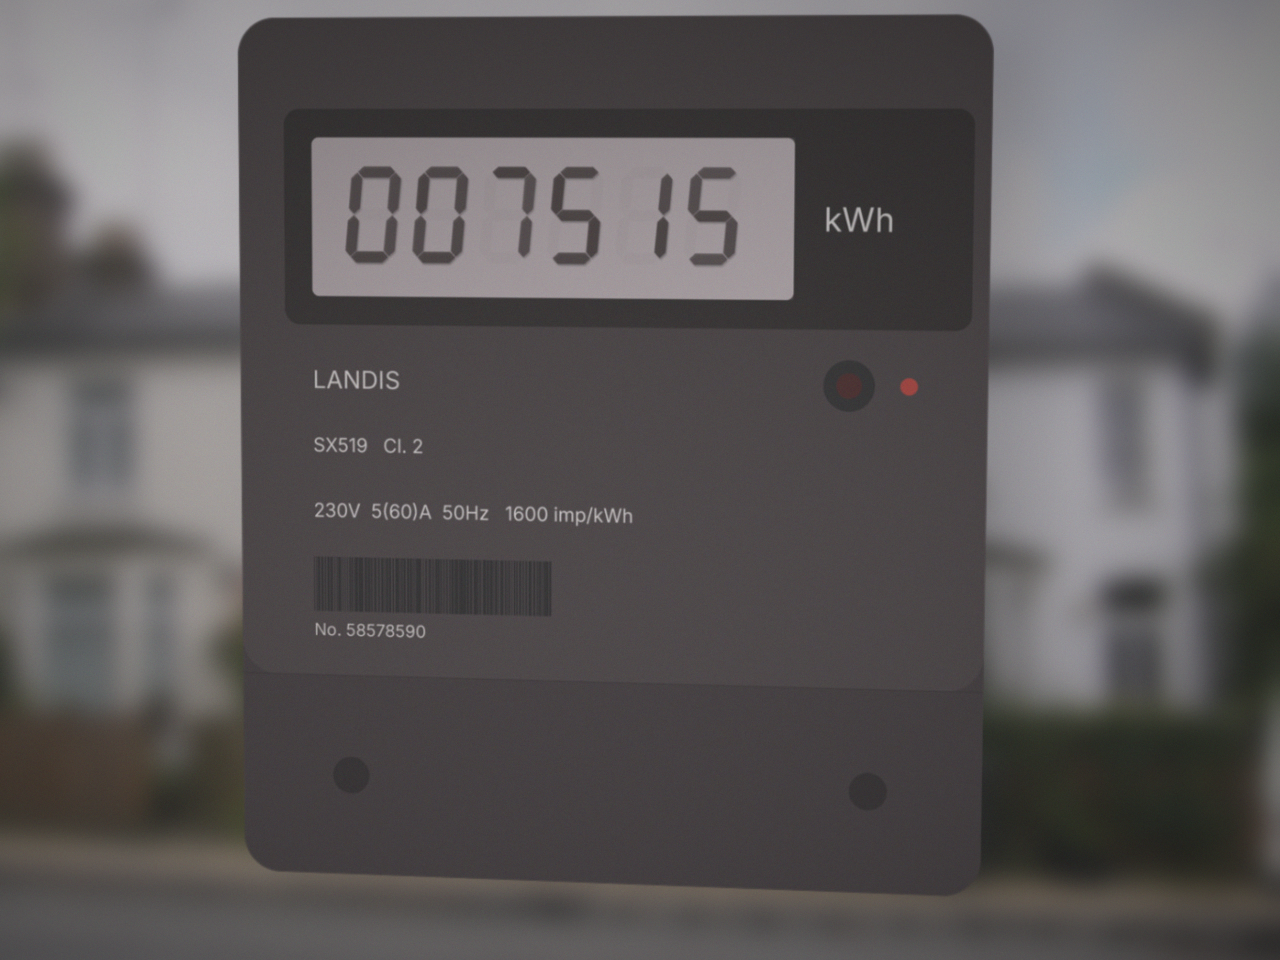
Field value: 7515
